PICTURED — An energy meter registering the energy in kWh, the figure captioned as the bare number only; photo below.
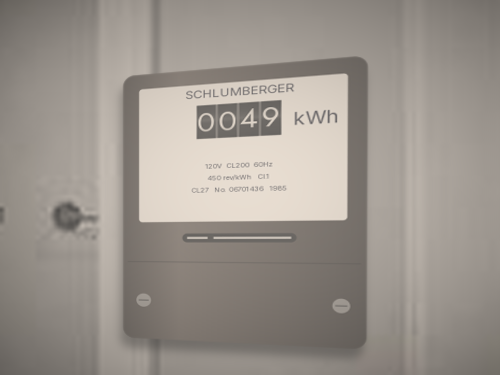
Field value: 49
